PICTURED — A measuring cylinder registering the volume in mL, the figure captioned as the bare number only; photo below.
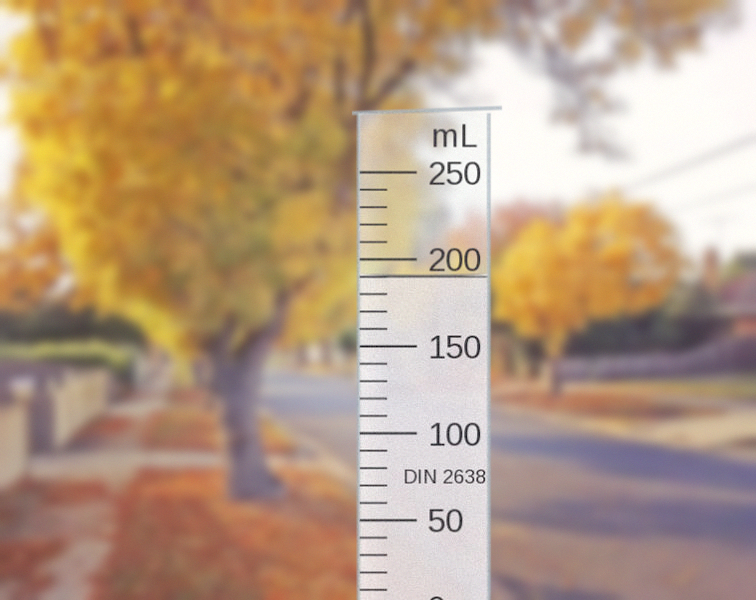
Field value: 190
